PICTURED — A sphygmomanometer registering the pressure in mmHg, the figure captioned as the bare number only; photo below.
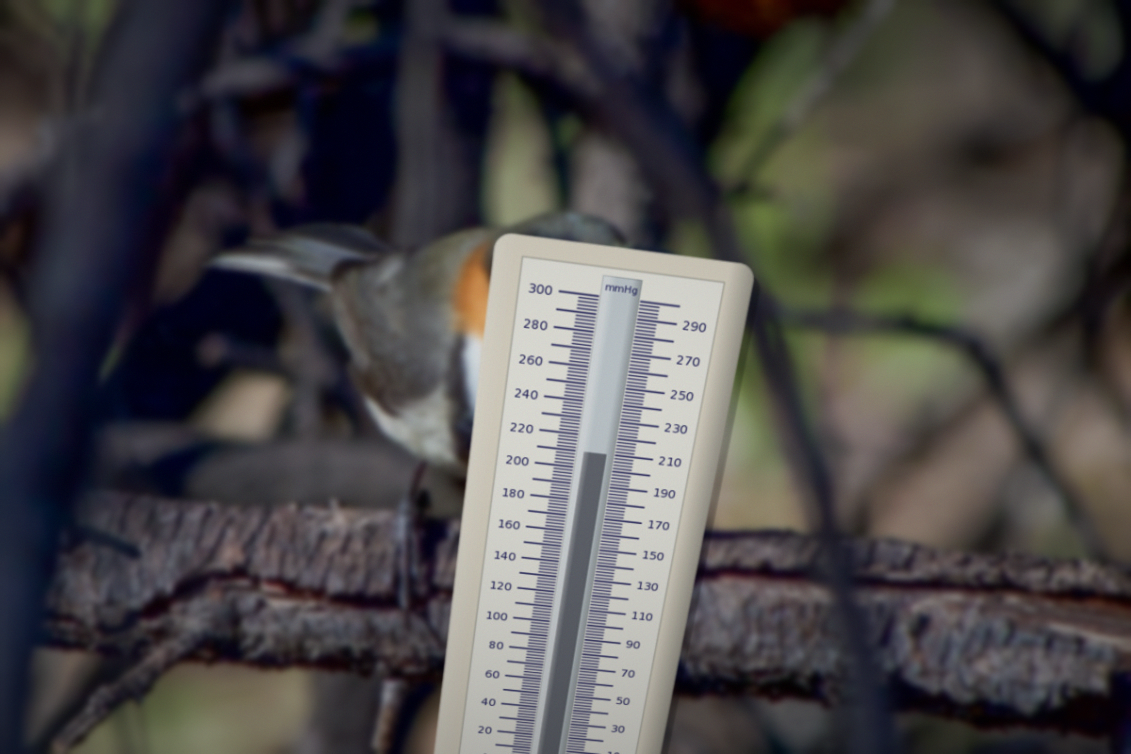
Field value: 210
